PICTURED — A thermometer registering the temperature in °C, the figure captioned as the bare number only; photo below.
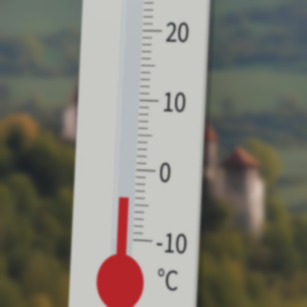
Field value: -4
